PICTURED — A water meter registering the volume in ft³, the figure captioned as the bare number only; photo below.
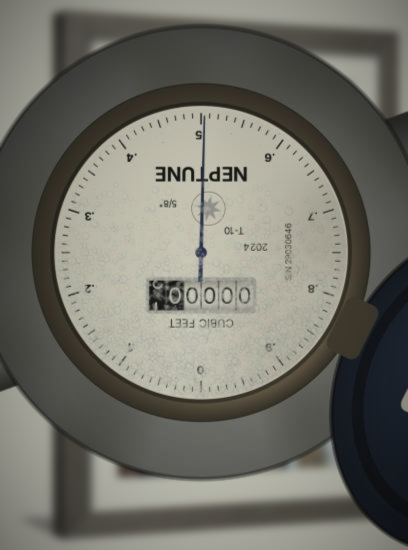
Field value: 1.50
